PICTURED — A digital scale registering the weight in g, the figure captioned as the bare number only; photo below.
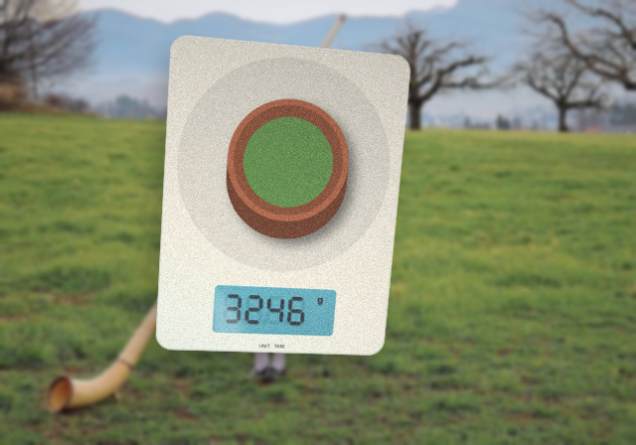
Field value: 3246
